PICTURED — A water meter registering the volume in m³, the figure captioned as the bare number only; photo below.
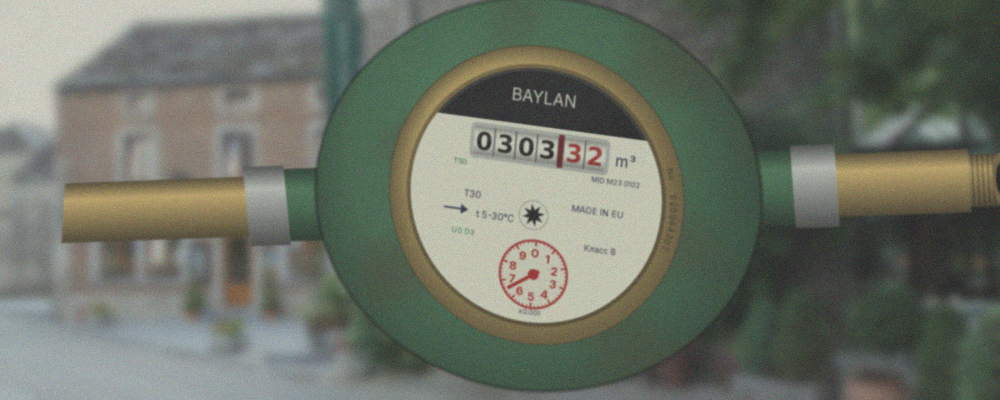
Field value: 303.326
